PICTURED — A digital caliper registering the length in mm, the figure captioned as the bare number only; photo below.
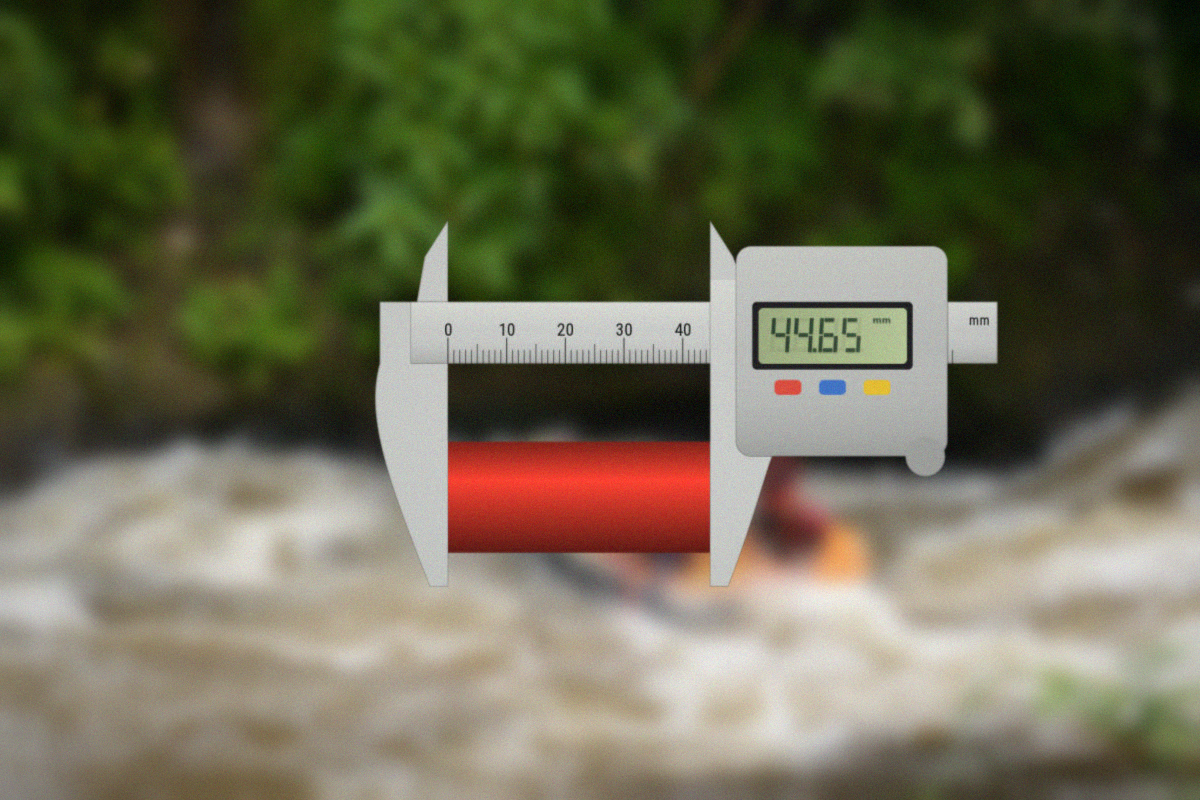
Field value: 44.65
